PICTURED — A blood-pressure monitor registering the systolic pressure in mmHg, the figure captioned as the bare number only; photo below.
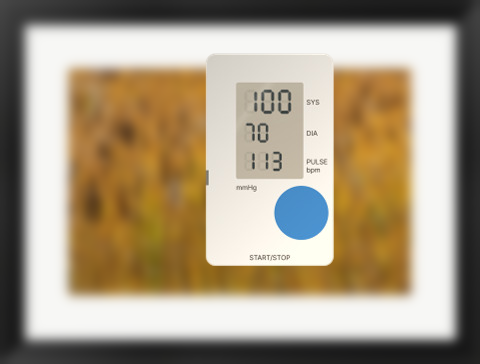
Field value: 100
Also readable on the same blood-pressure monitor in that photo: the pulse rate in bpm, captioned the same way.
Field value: 113
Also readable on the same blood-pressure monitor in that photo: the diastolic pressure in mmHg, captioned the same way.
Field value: 70
